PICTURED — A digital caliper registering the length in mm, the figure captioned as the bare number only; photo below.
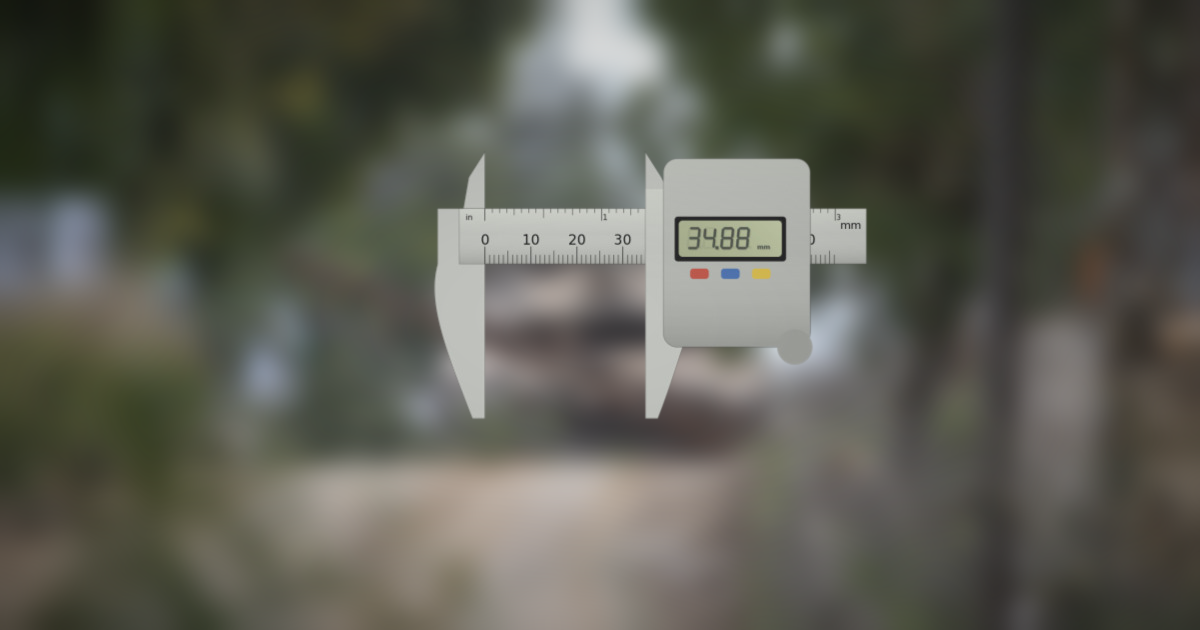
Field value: 34.88
